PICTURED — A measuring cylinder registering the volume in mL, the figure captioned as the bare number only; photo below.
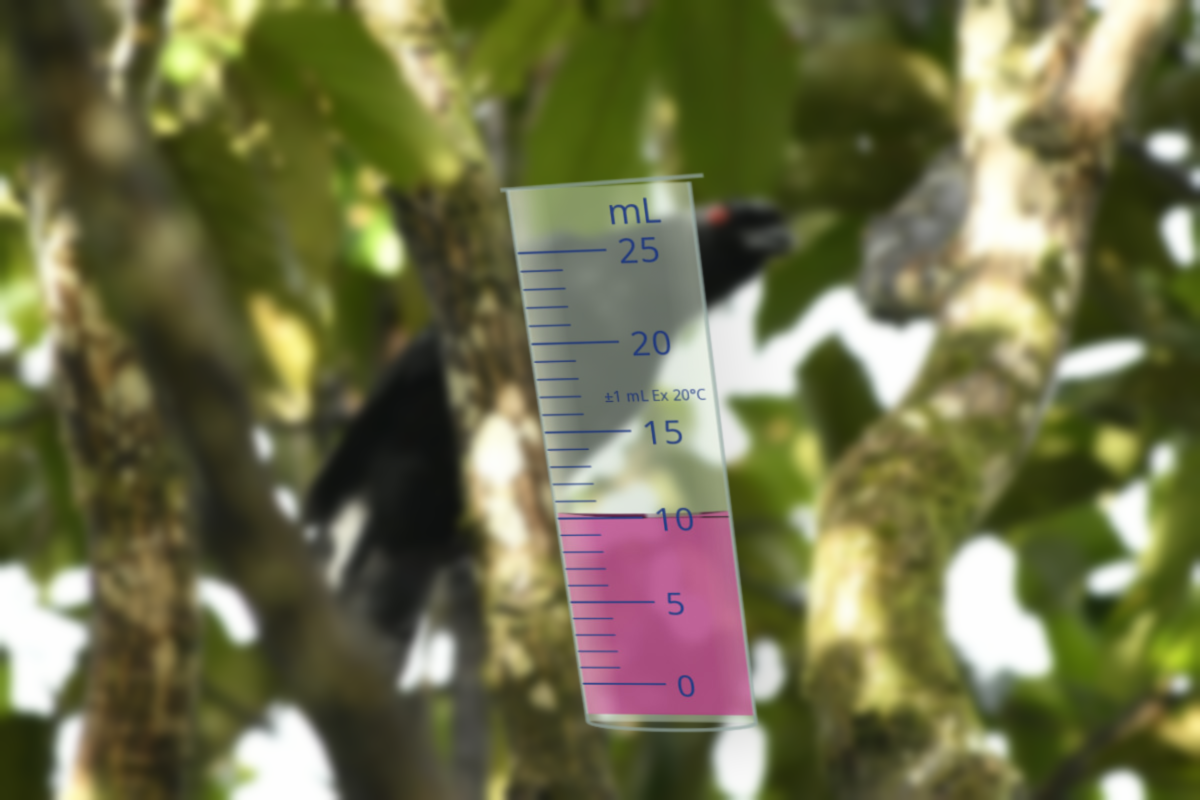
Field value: 10
